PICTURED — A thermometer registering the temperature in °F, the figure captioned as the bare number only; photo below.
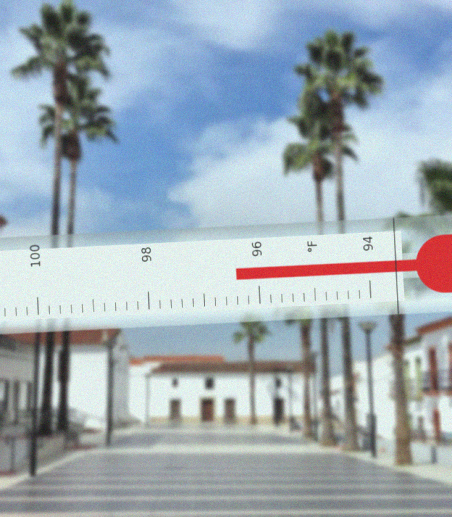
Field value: 96.4
